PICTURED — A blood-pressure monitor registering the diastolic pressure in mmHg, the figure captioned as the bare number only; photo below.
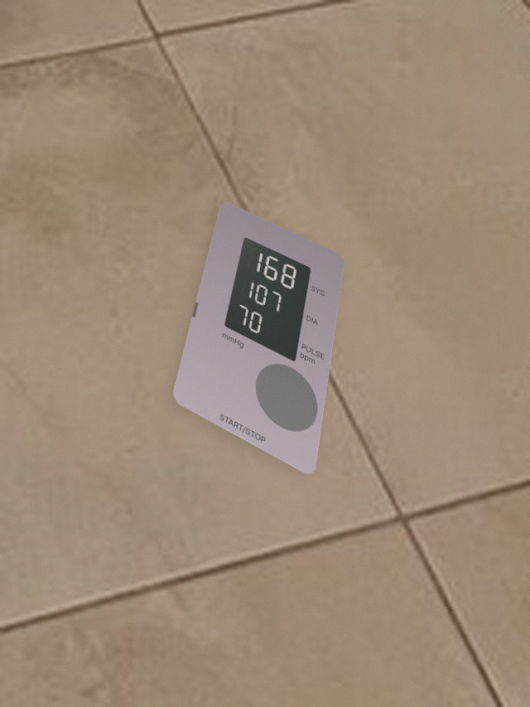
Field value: 107
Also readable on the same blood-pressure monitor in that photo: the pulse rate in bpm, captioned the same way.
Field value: 70
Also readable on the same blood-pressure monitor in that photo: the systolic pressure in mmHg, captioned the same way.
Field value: 168
